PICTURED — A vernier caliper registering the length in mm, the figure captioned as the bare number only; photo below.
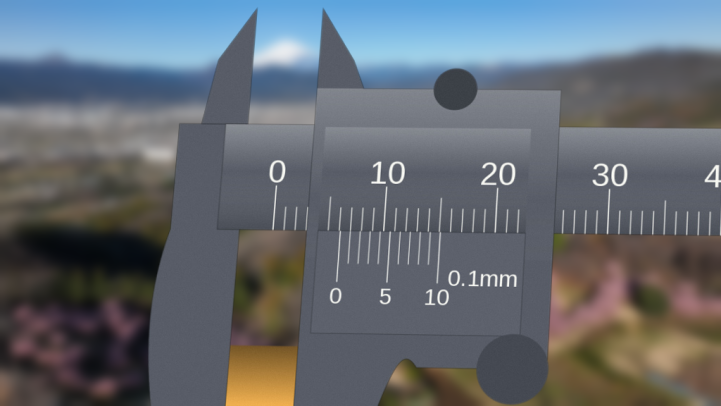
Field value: 6.1
